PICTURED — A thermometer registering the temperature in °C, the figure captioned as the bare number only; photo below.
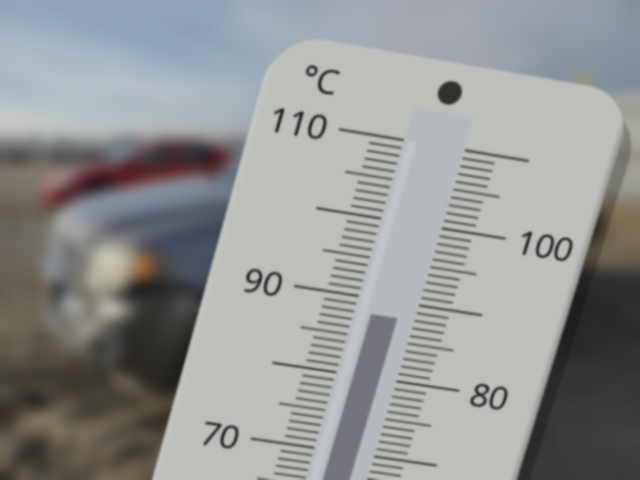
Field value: 88
